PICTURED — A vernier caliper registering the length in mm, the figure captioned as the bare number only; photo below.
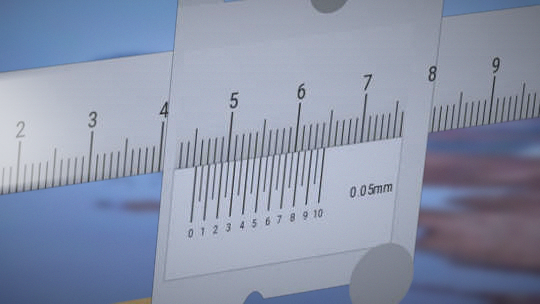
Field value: 45.4
